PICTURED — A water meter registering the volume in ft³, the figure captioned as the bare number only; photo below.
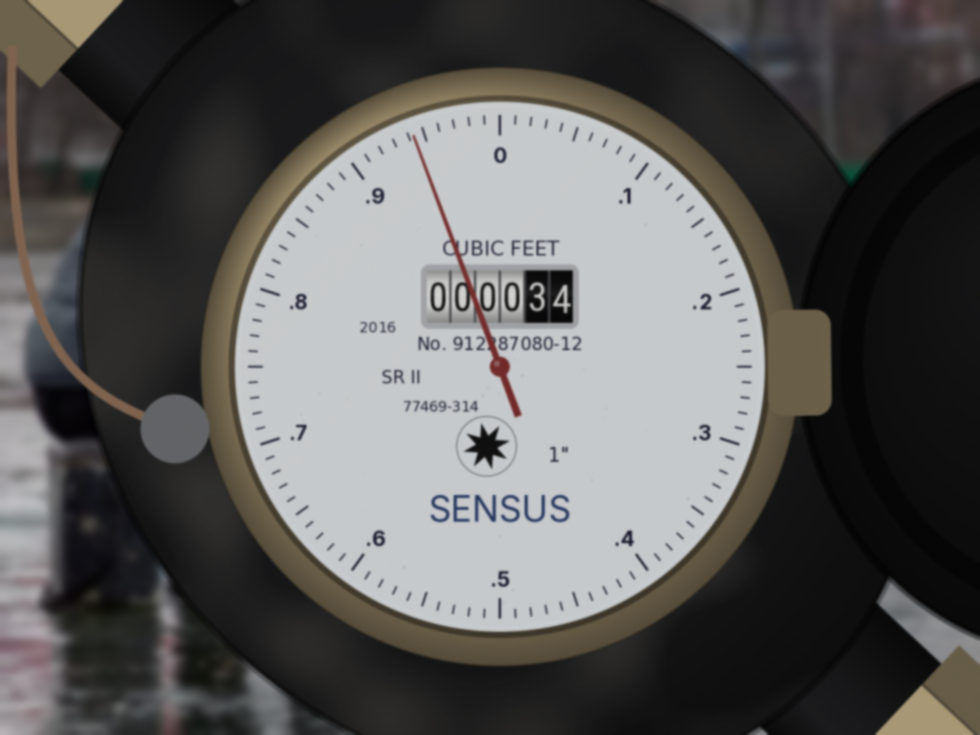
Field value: 33.94
